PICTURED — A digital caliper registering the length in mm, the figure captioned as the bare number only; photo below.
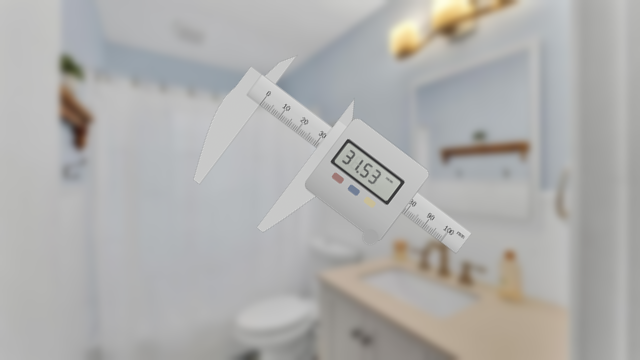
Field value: 31.53
